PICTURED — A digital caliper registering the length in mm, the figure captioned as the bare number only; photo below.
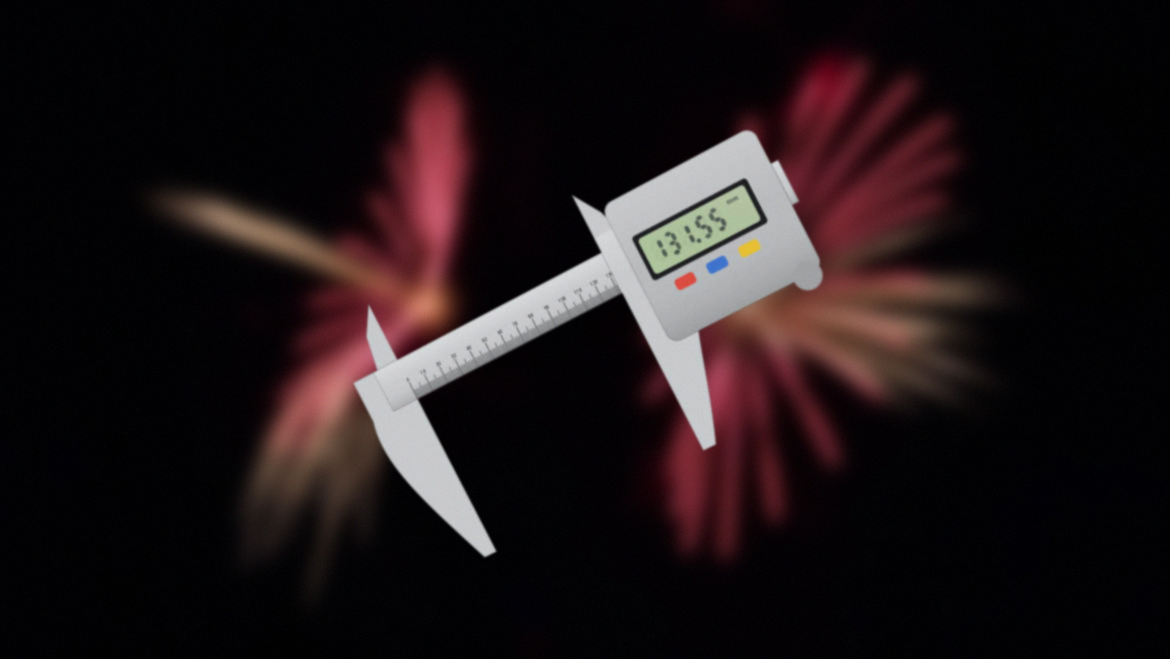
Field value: 131.55
